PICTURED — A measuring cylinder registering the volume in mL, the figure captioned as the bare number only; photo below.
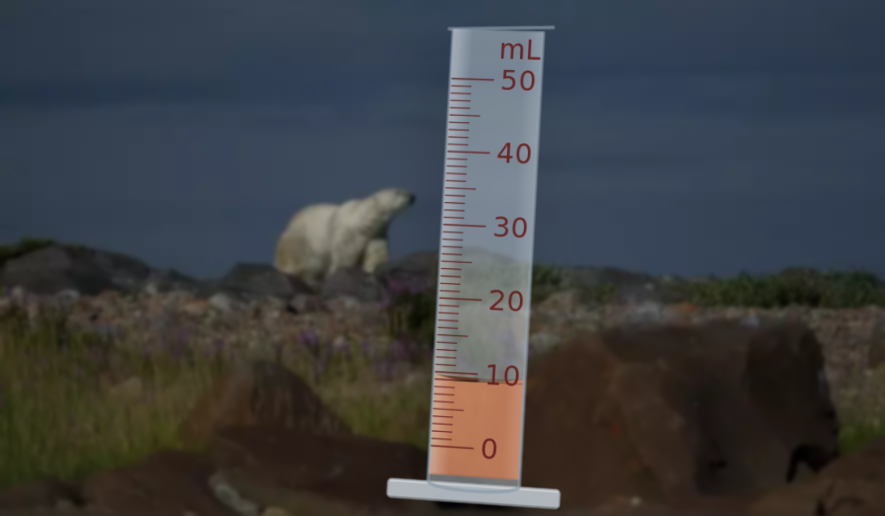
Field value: 9
